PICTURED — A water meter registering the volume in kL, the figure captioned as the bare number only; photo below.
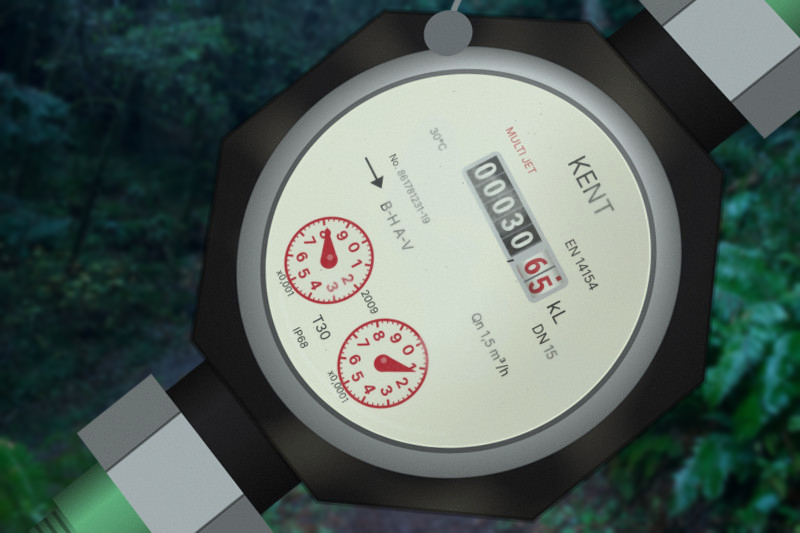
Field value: 30.6481
